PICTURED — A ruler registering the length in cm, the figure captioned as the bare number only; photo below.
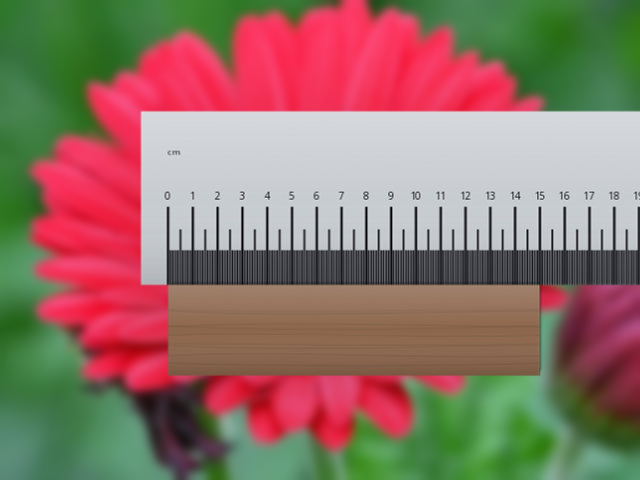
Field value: 15
